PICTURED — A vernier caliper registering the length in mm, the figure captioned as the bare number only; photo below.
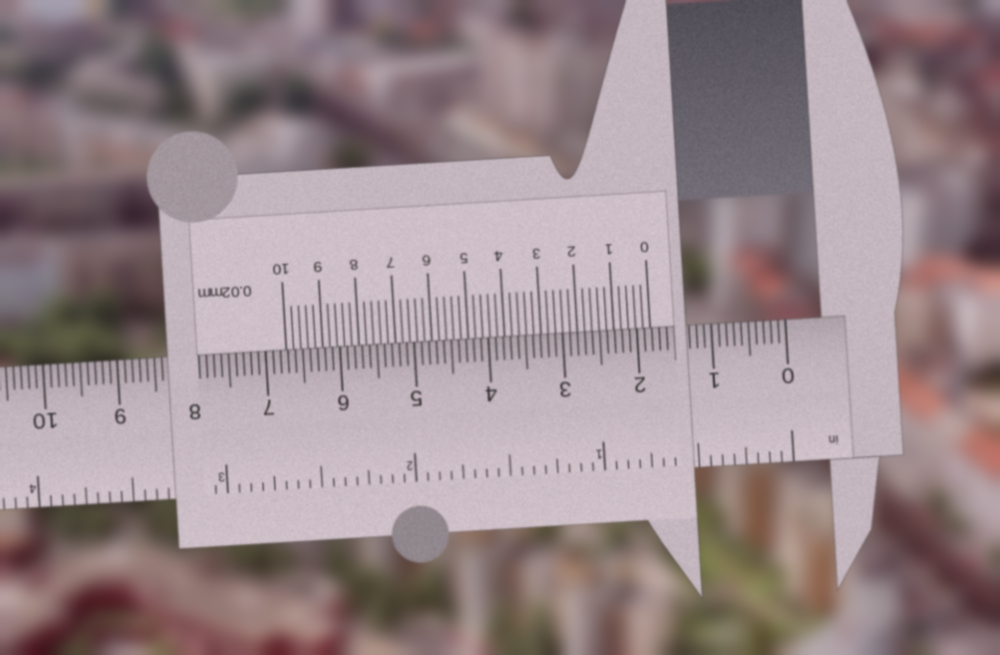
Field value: 18.2
